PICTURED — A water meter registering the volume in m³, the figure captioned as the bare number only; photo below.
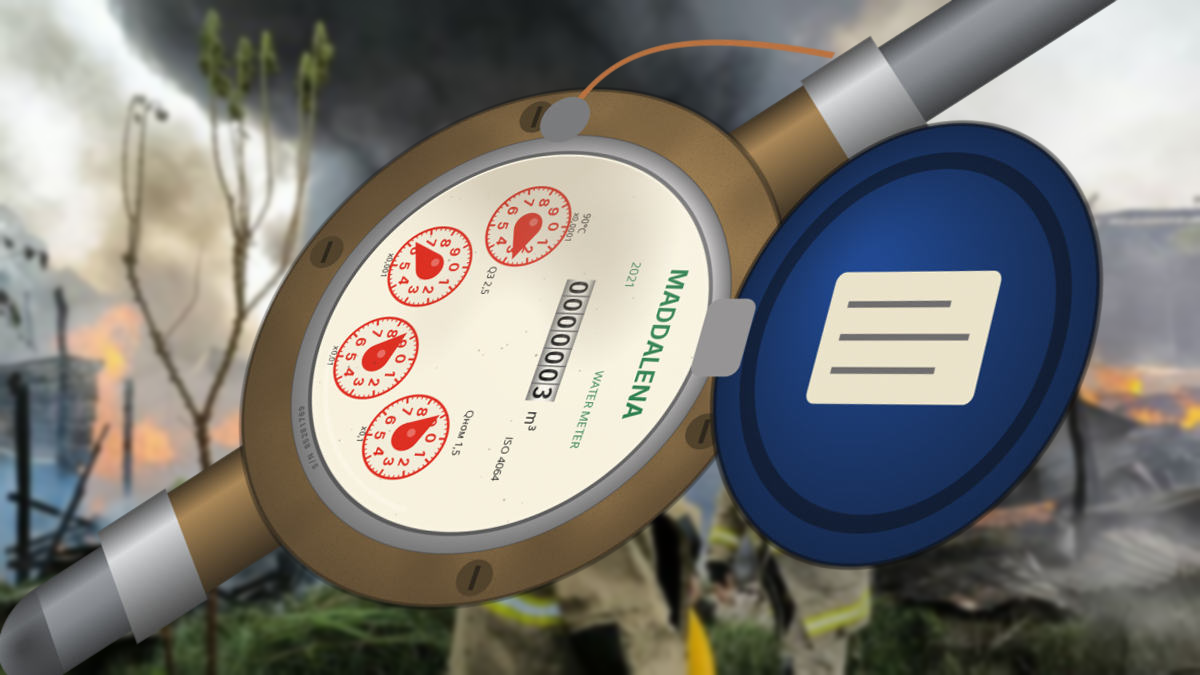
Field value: 3.8862
